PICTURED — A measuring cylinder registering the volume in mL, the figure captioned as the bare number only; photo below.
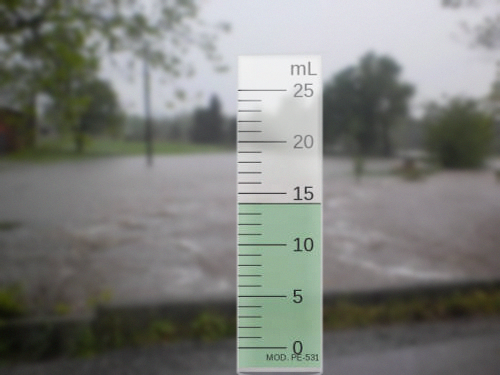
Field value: 14
